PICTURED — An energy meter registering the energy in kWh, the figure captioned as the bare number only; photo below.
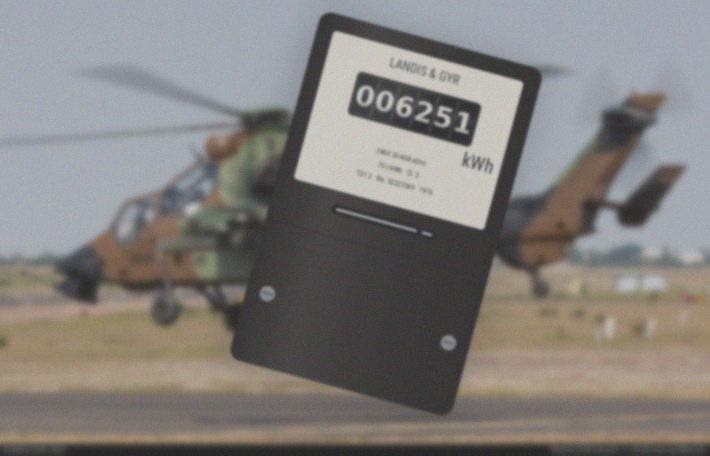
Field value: 6251
